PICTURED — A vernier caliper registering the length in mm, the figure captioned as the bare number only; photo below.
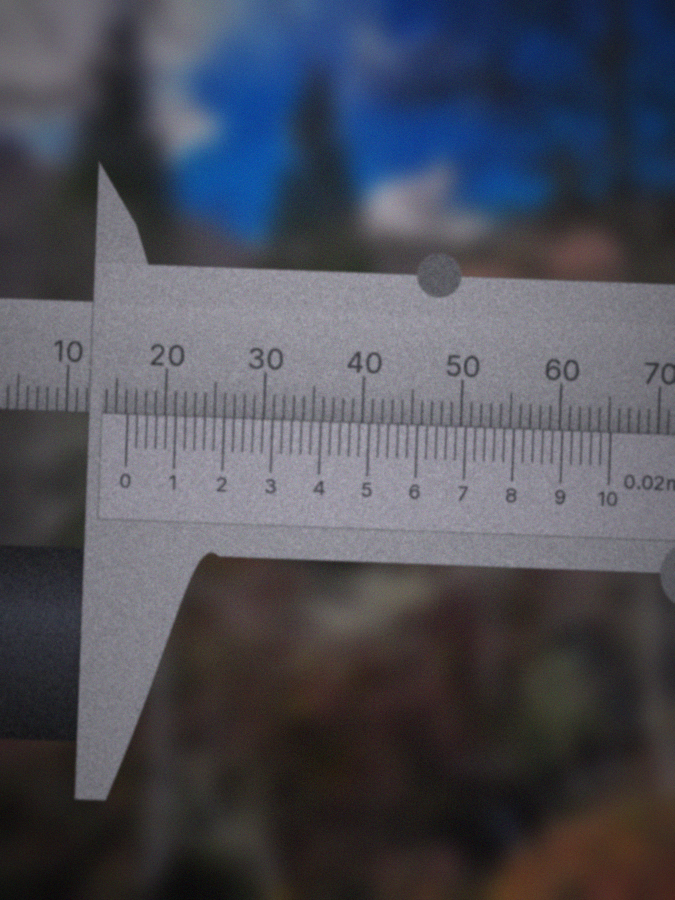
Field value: 16.2
